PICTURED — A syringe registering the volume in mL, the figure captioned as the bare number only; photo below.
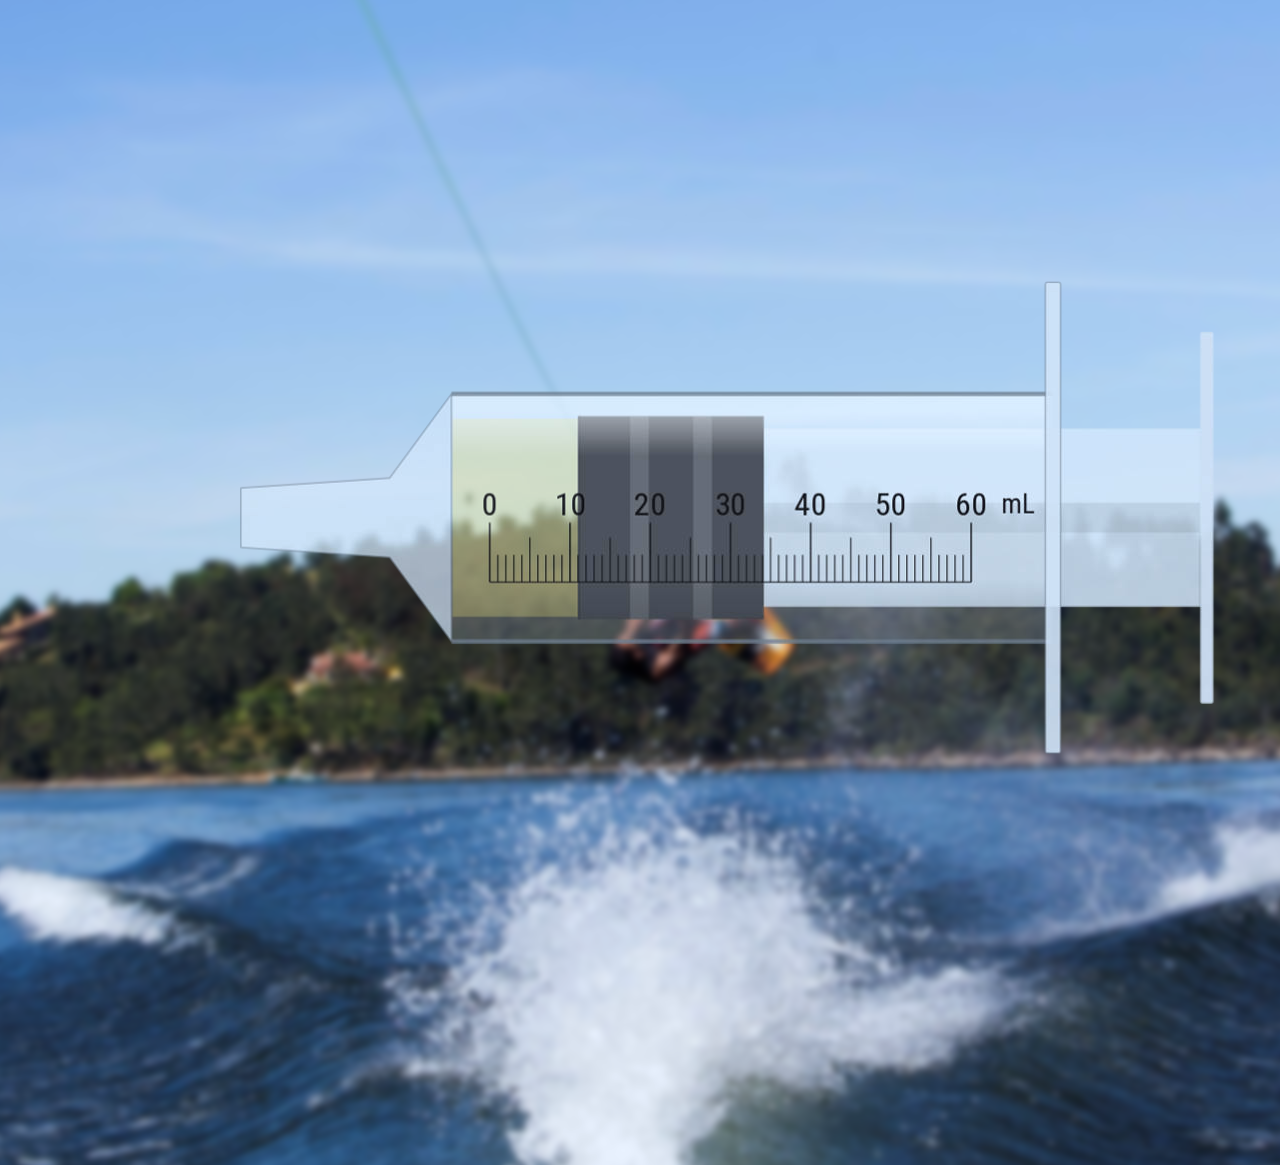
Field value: 11
